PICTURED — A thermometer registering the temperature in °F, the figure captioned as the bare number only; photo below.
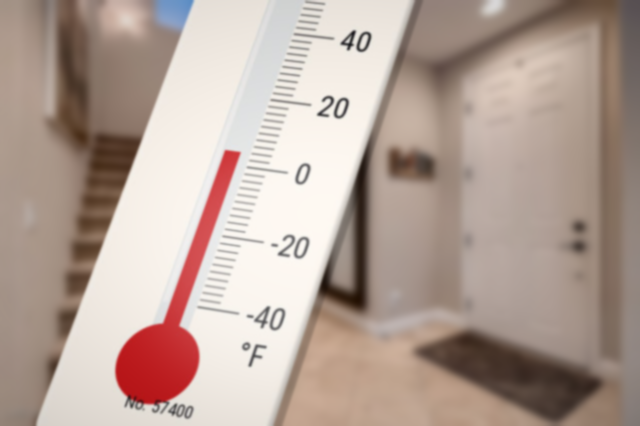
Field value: 4
